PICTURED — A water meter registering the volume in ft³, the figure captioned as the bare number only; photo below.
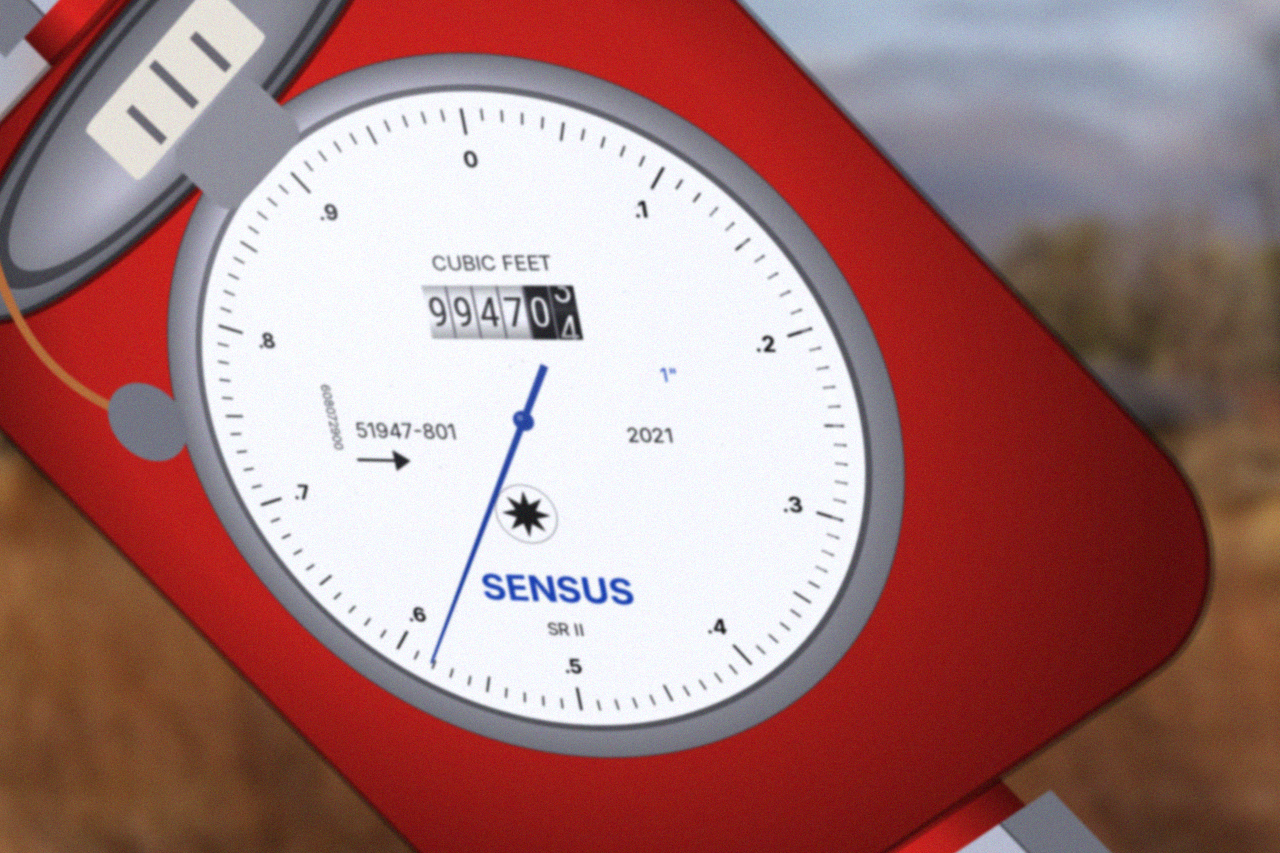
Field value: 994703.58
